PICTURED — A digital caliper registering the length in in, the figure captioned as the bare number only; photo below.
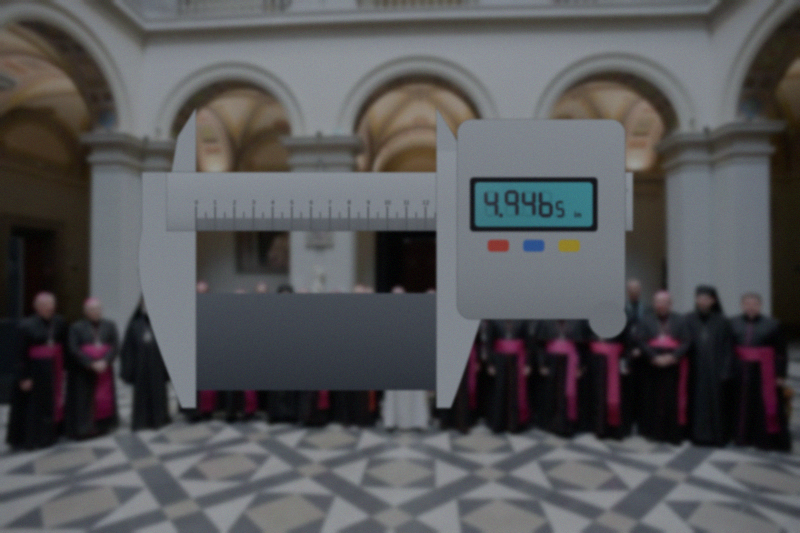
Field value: 4.9465
